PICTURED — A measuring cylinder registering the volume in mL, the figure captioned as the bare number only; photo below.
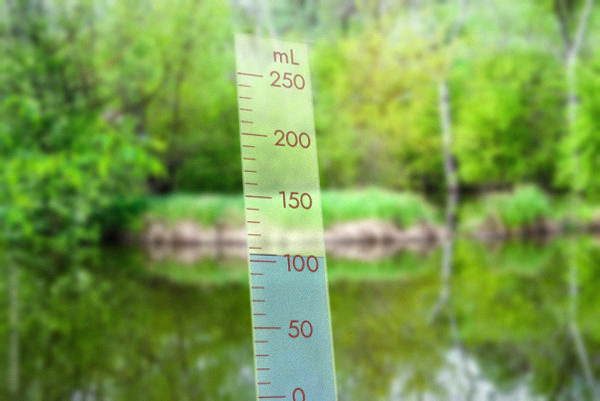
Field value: 105
